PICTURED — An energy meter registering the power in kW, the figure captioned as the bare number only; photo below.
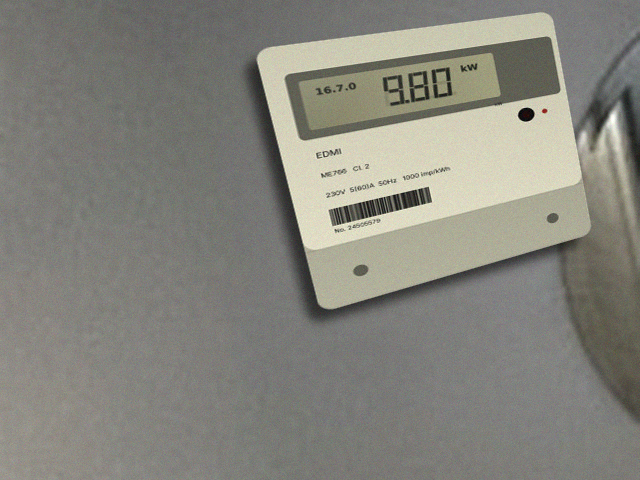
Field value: 9.80
